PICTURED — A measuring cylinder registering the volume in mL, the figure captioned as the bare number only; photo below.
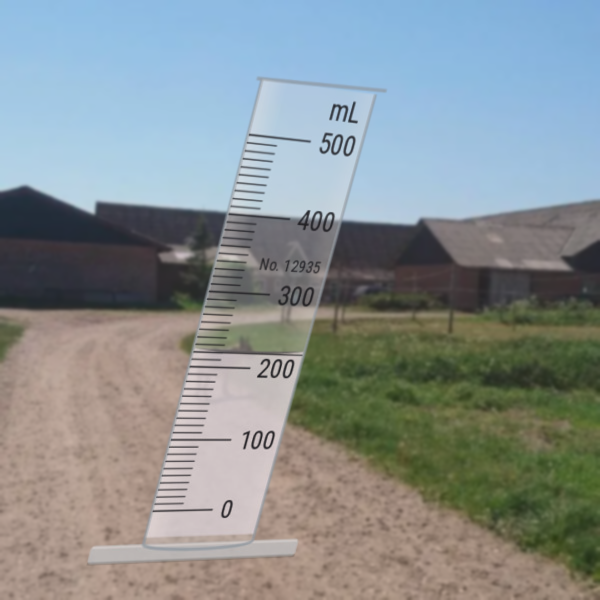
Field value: 220
